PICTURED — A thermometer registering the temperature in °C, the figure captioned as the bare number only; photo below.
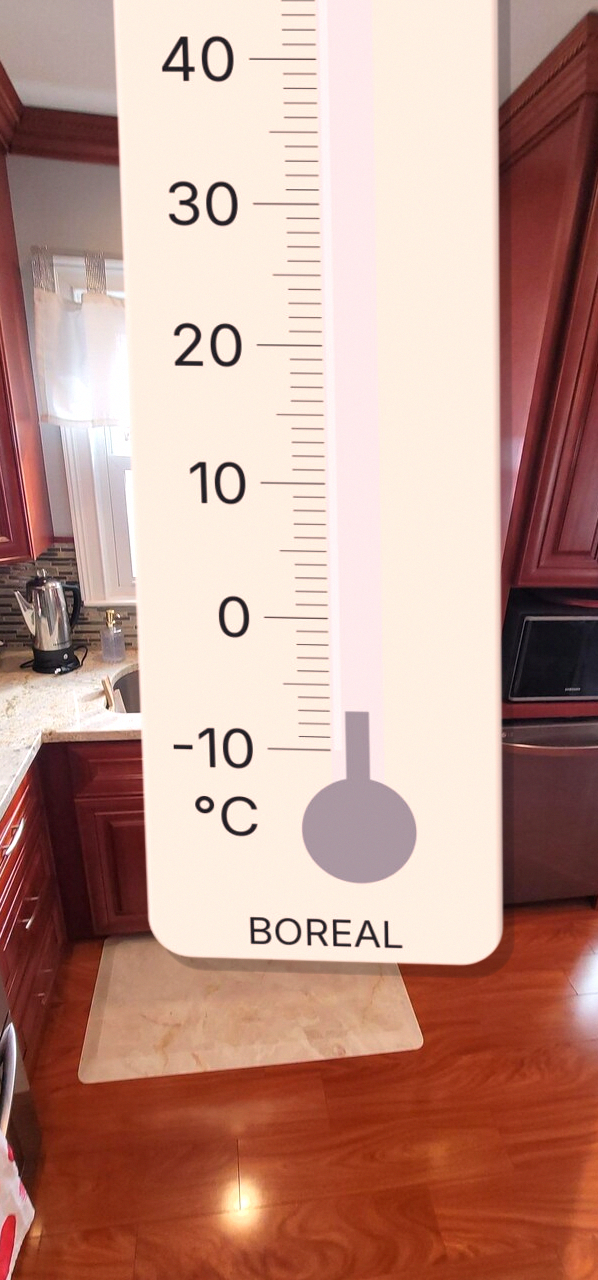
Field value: -7
